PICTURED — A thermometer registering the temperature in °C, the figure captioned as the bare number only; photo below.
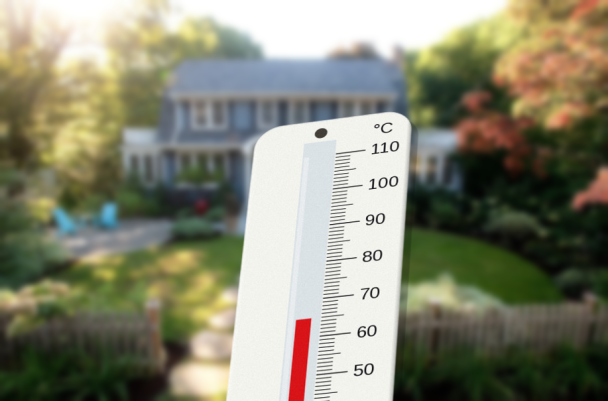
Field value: 65
